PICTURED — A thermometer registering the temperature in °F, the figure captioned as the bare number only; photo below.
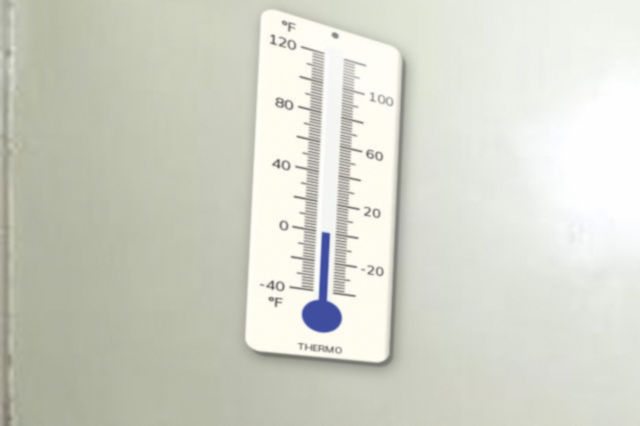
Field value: 0
